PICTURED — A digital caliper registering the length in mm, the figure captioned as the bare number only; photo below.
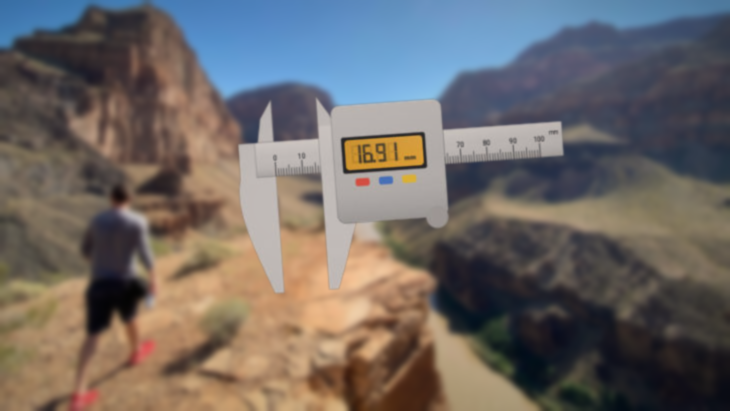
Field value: 16.91
